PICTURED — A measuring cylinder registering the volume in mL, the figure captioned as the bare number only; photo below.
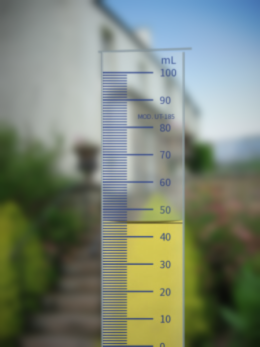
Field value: 45
